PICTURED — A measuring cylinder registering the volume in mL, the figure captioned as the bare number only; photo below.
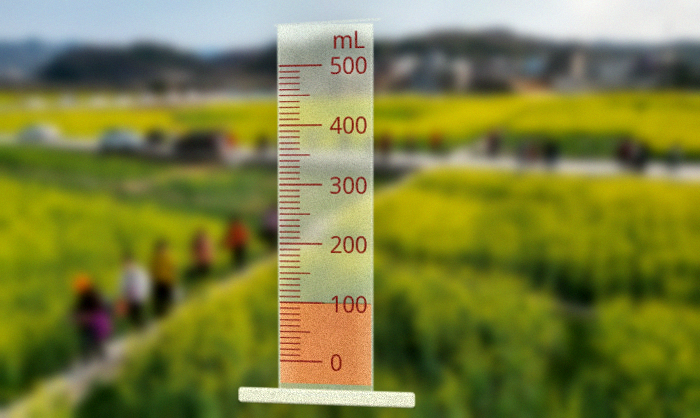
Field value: 100
